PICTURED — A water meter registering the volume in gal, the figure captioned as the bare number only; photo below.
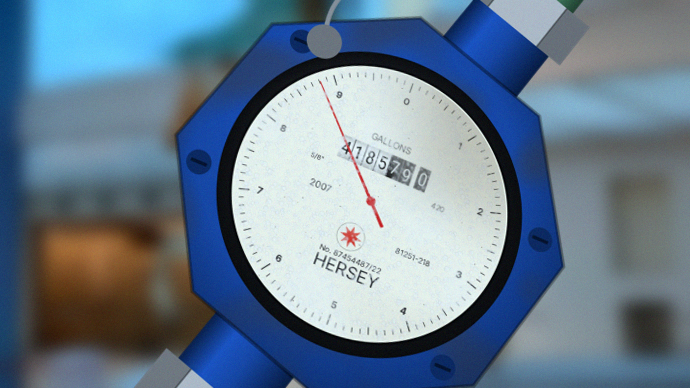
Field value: 4185788.8
